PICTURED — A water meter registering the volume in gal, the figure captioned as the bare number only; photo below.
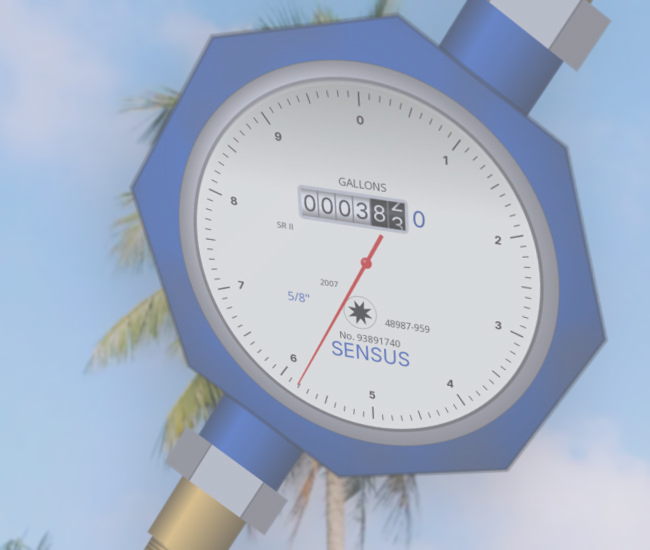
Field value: 3825.8
